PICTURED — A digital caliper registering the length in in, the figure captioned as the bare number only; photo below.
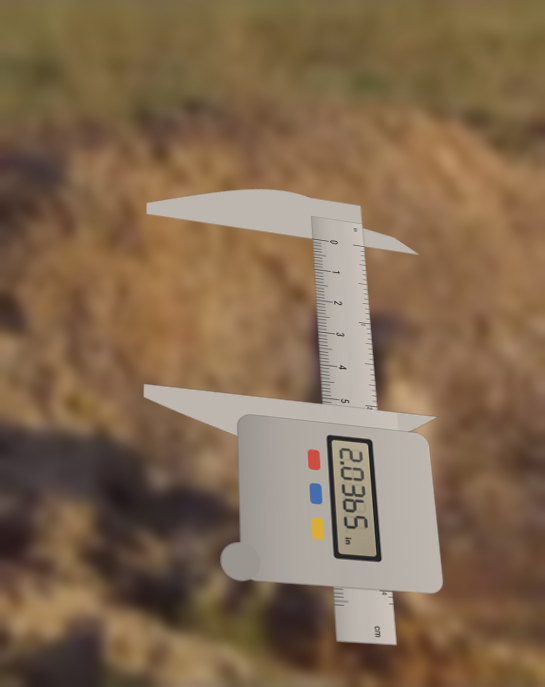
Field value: 2.0365
